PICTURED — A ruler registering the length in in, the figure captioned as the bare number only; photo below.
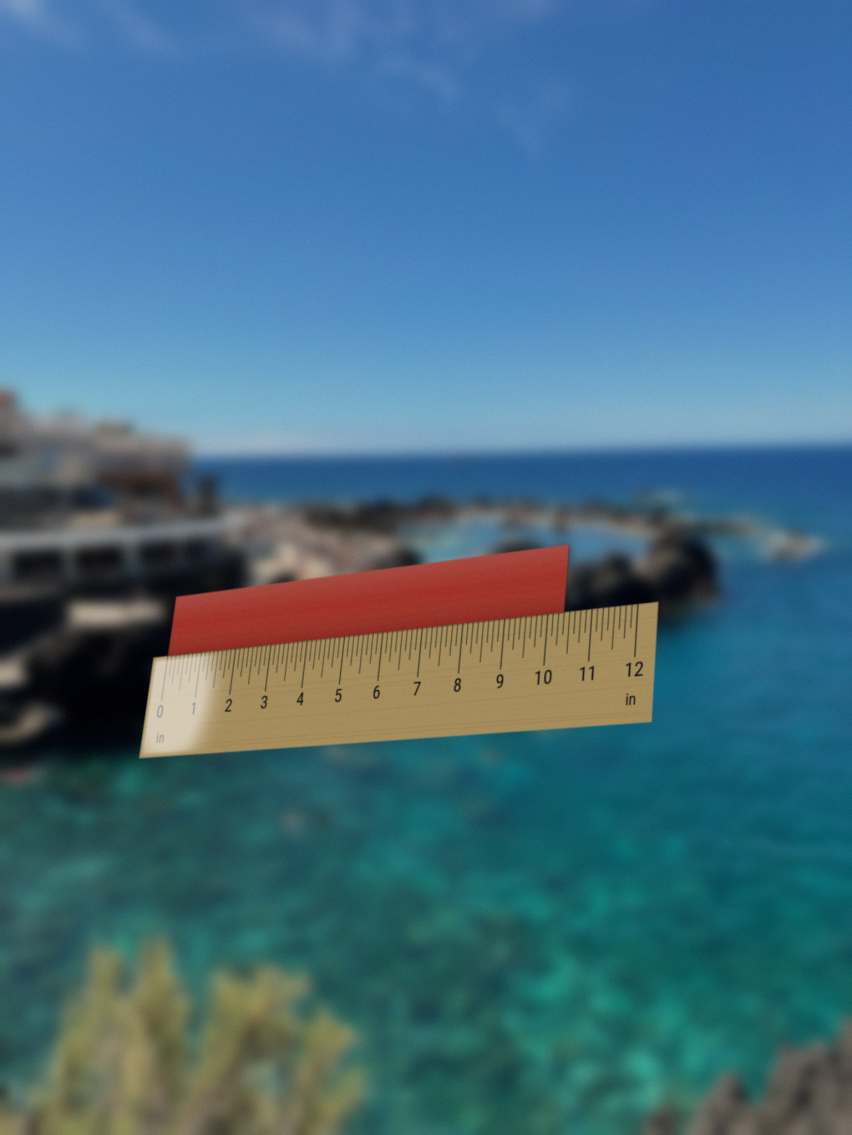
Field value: 10.375
